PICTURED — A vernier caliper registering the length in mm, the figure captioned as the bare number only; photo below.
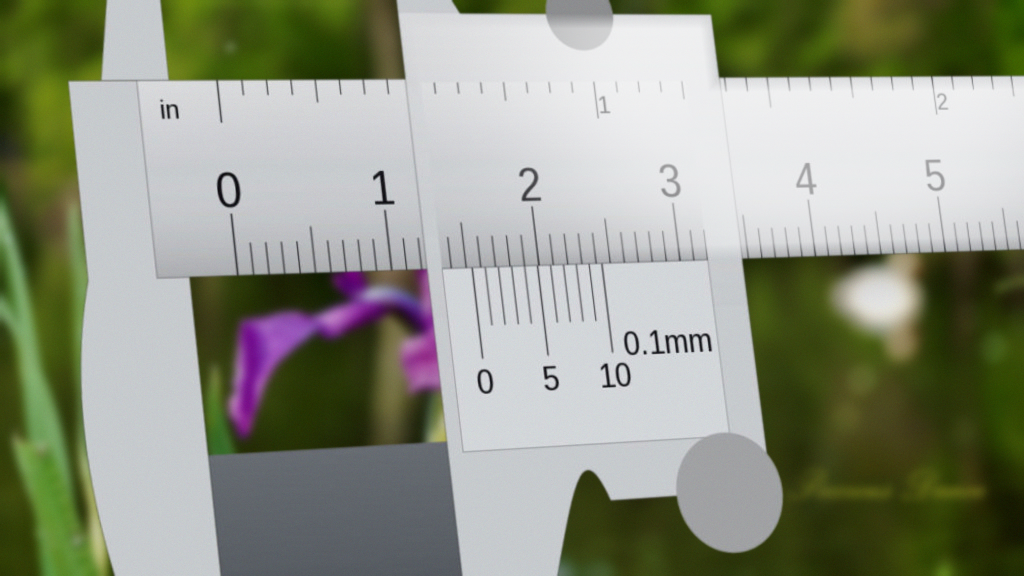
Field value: 15.4
